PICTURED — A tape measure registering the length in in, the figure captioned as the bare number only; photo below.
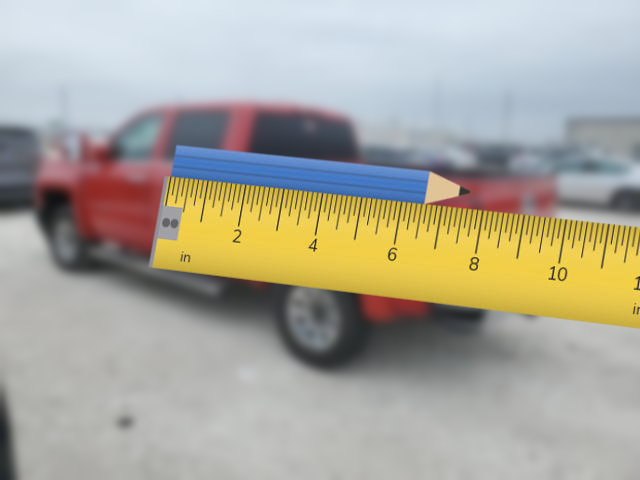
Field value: 7.625
